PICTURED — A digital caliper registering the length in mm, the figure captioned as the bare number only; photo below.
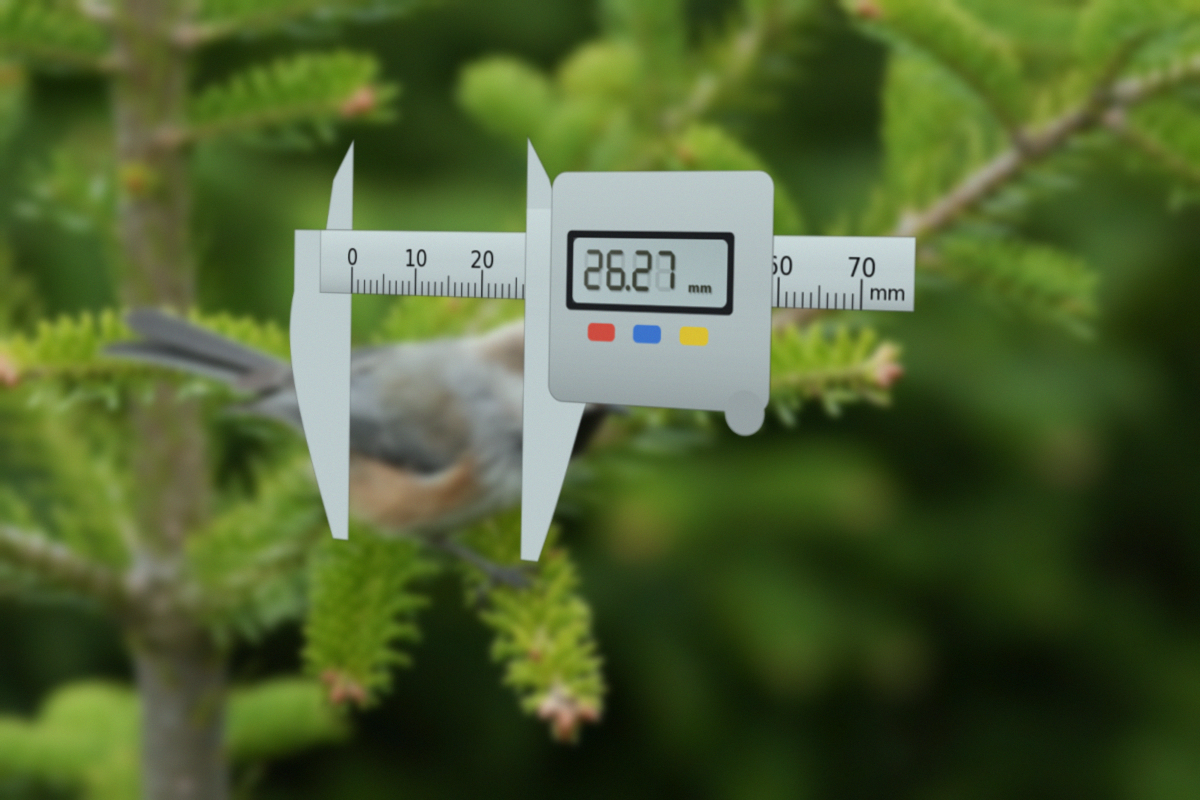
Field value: 26.27
